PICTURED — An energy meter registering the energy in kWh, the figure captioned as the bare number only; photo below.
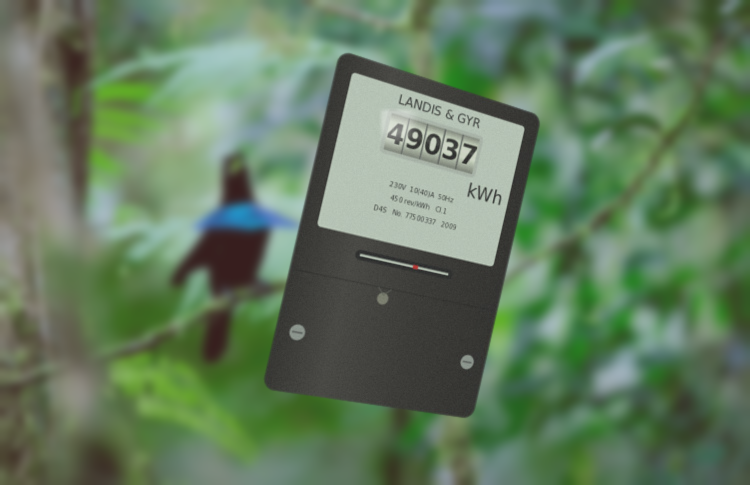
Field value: 49037
